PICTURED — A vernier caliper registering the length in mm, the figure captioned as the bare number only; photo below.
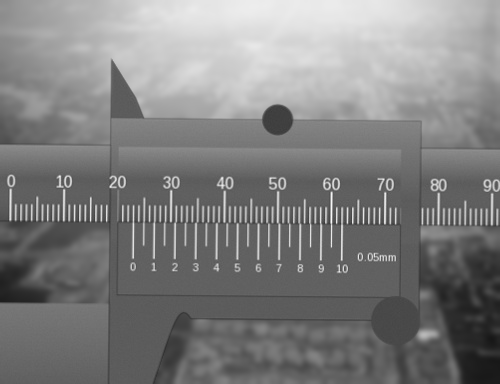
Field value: 23.0
